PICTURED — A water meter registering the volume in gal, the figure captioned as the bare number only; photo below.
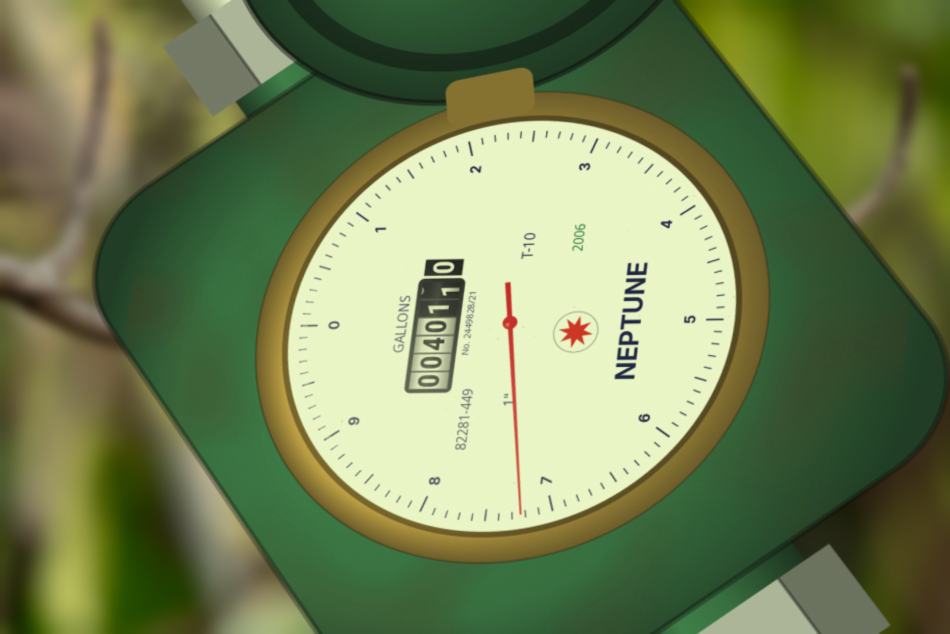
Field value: 40107.2
